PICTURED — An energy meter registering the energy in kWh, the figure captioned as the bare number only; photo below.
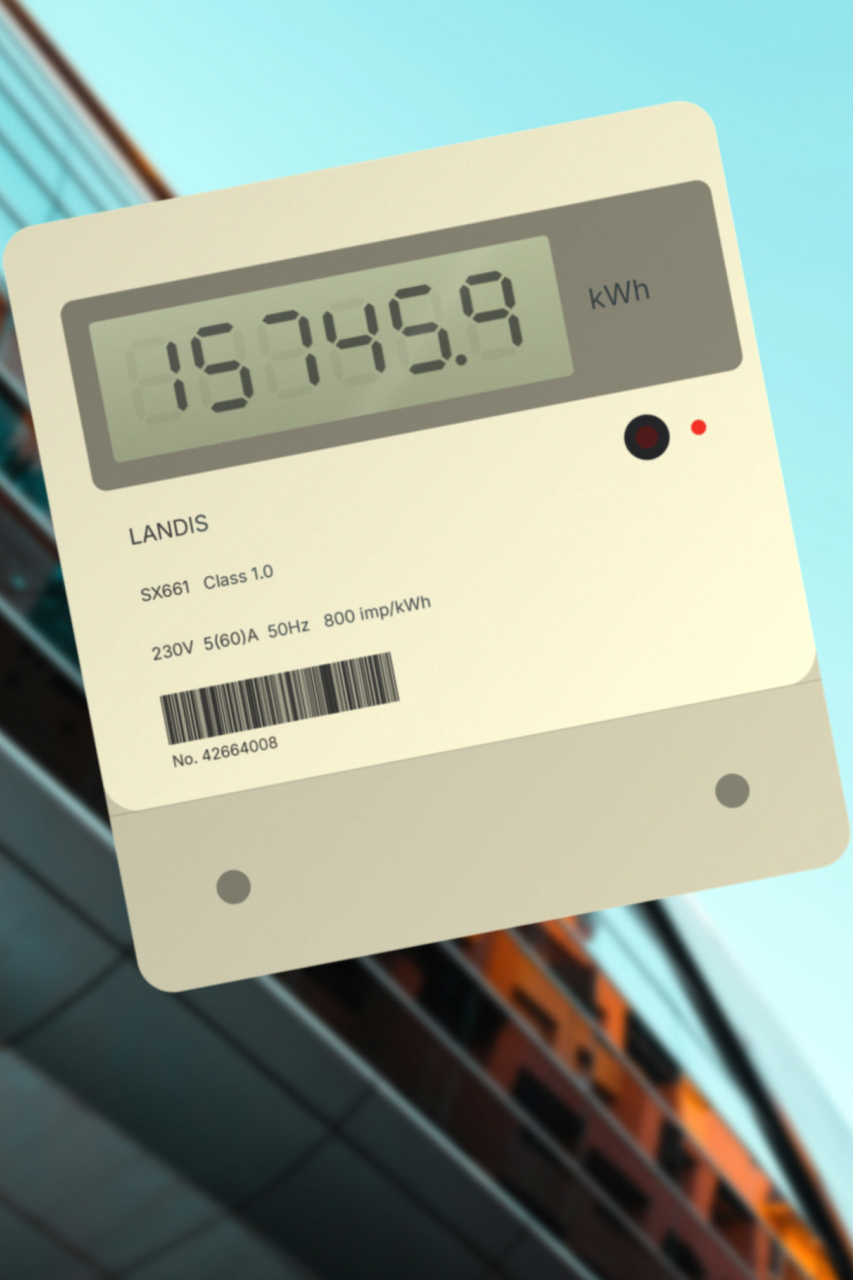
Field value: 15745.9
